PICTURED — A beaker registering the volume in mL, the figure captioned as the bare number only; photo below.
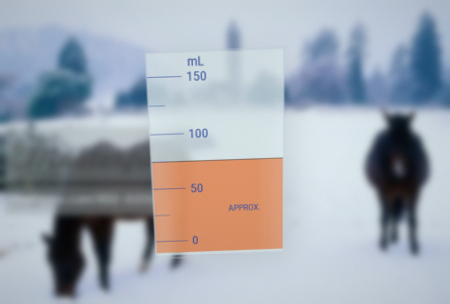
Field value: 75
